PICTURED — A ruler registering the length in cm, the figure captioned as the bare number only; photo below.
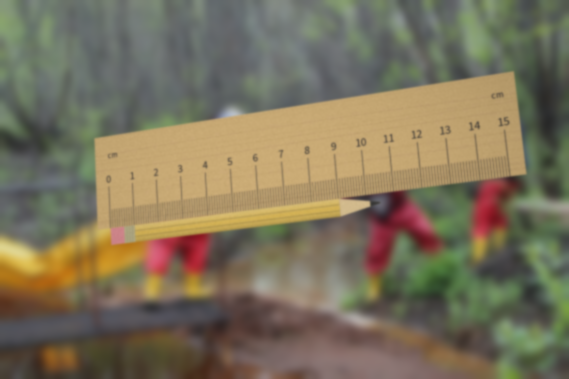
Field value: 10.5
